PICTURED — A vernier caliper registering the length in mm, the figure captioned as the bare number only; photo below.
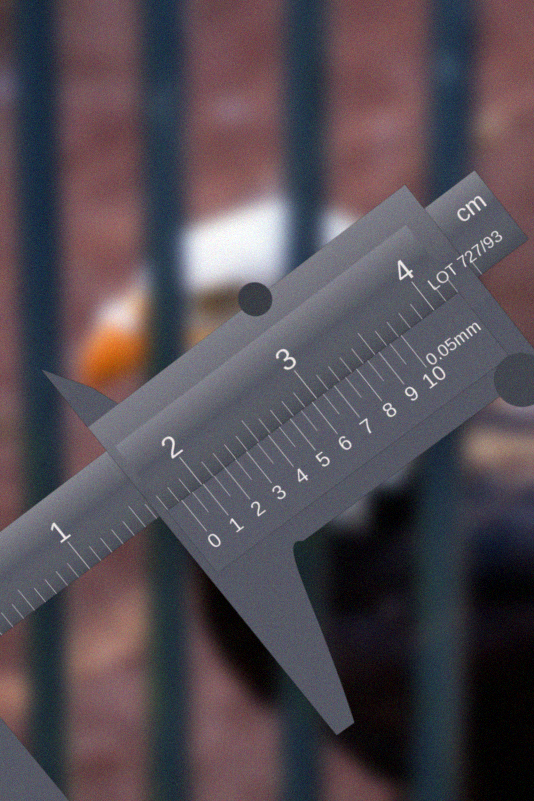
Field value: 18.2
